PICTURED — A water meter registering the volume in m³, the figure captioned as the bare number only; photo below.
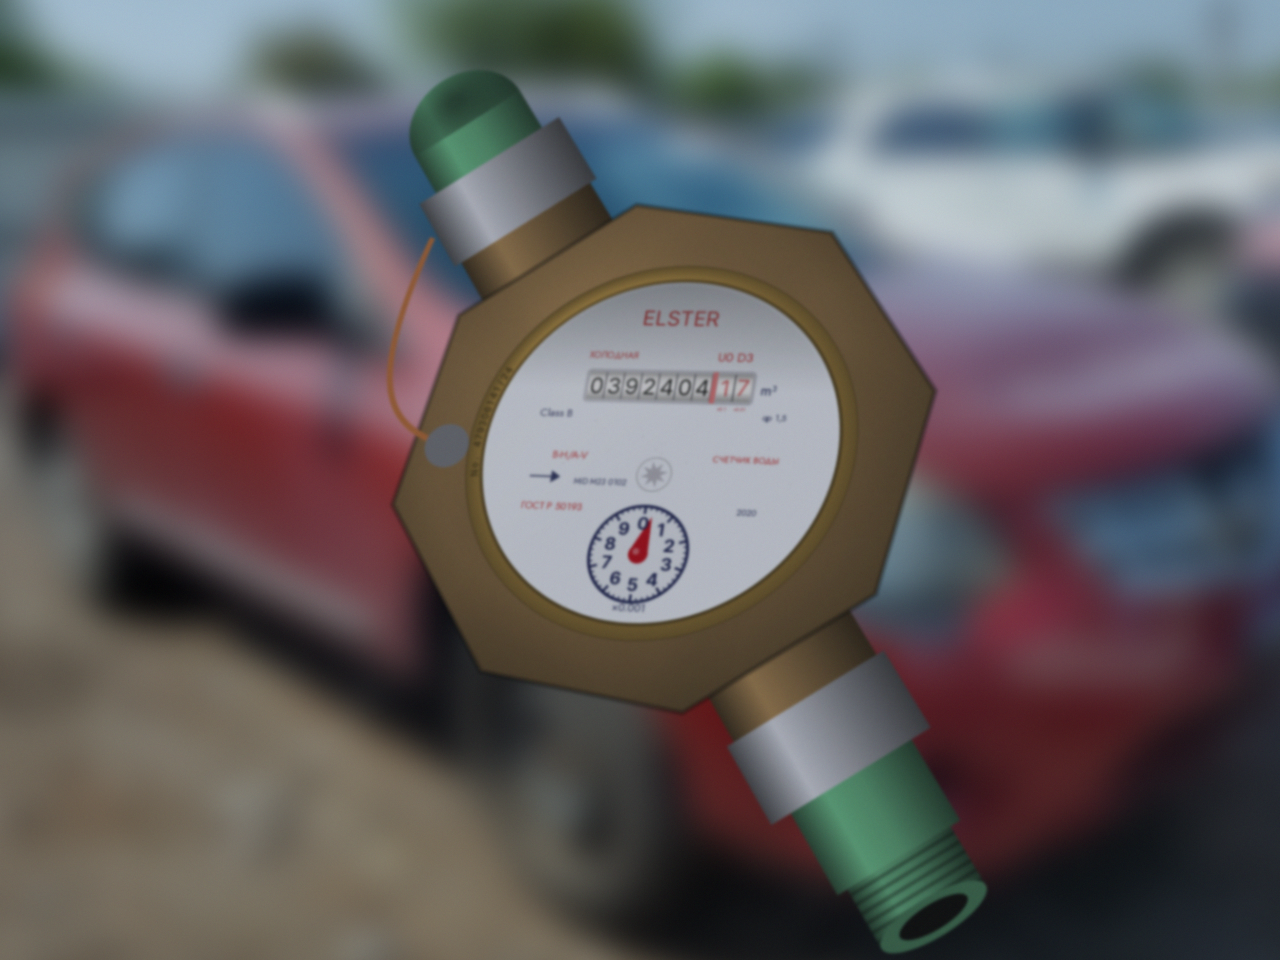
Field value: 392404.170
